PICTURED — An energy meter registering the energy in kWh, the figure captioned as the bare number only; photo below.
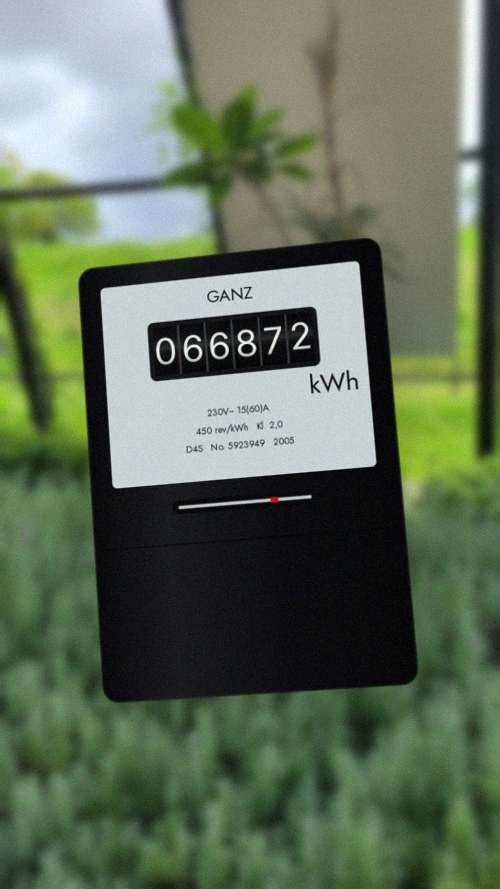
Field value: 66872
